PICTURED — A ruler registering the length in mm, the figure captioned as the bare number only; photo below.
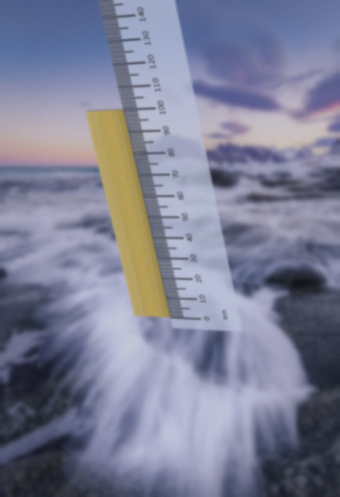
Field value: 100
